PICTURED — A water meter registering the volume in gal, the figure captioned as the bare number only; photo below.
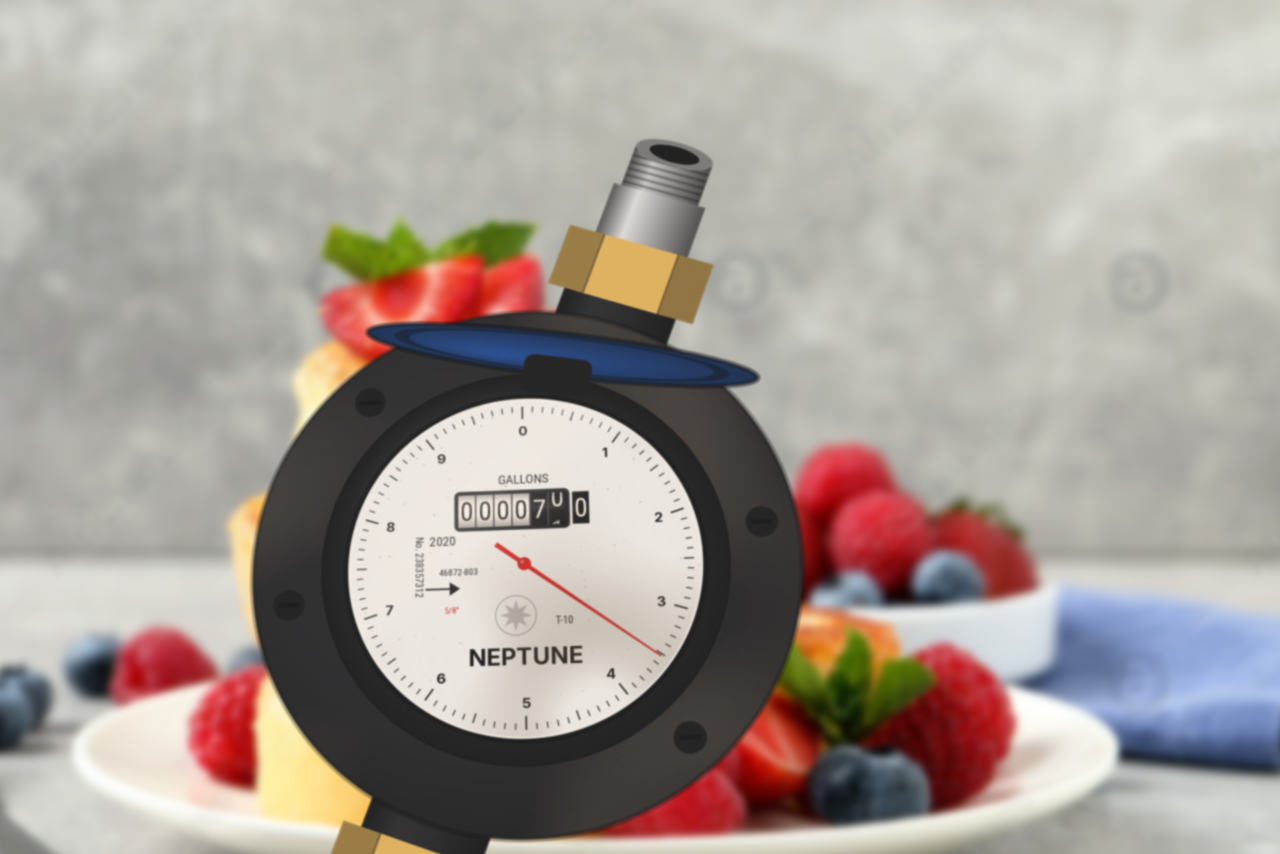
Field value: 703.5
